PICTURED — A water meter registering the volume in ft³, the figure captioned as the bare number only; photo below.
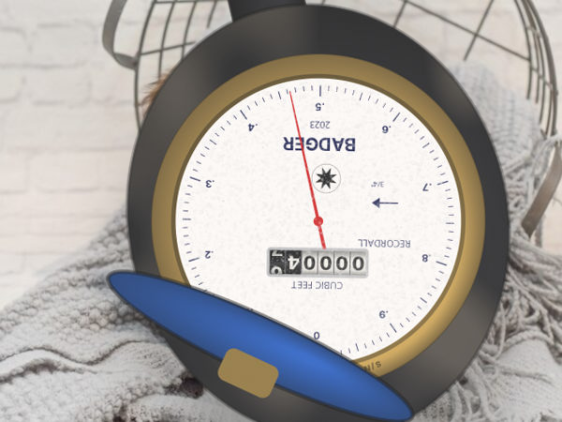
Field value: 46.46
